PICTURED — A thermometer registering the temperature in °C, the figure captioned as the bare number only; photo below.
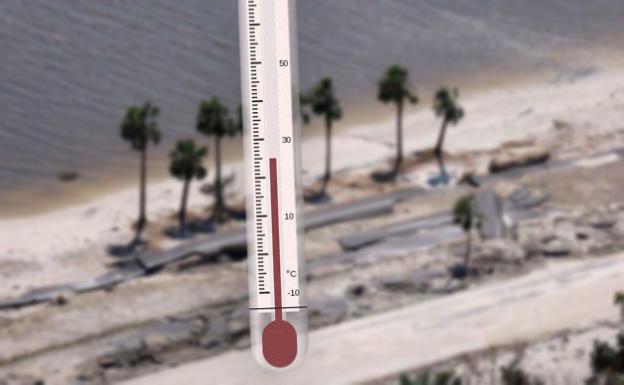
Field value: 25
